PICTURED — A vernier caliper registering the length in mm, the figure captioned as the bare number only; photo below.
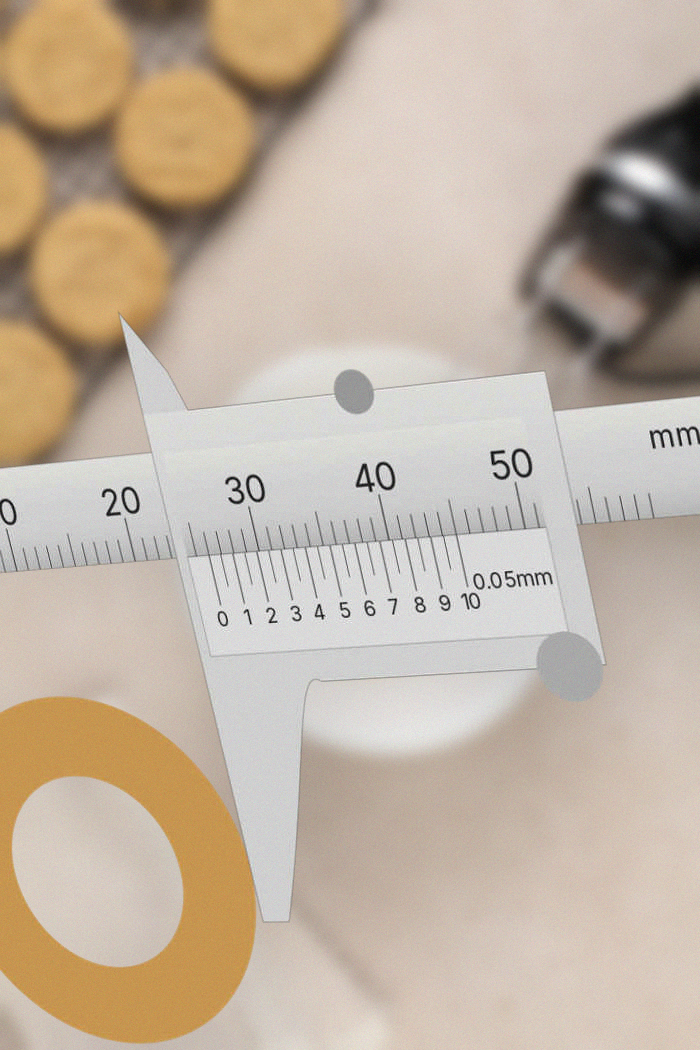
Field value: 26.0
